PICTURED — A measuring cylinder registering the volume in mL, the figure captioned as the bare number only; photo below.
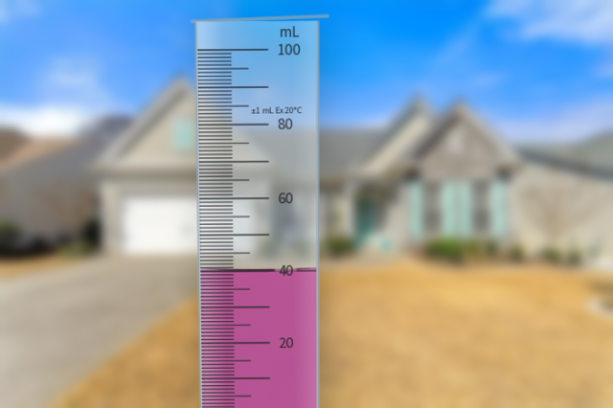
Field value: 40
